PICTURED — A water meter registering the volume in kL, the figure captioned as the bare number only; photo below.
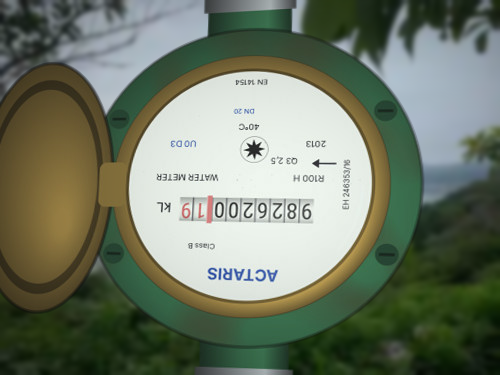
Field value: 9826200.19
